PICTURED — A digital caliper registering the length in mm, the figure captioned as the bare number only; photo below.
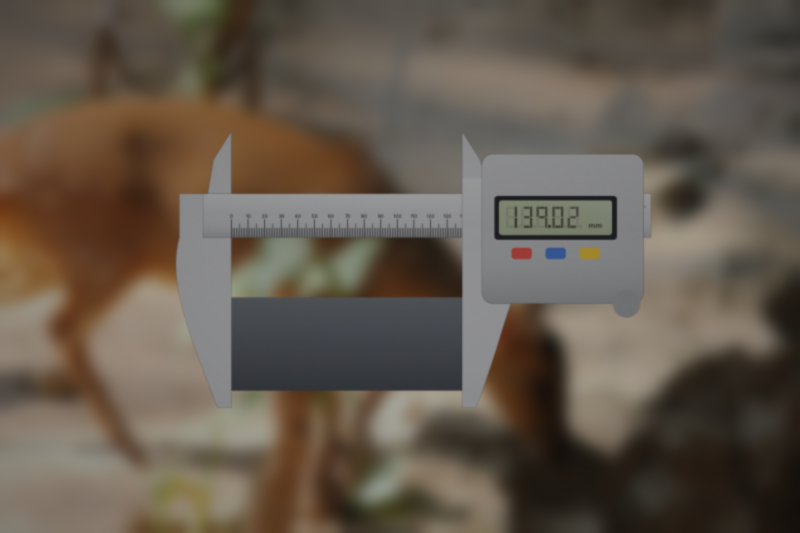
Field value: 139.02
